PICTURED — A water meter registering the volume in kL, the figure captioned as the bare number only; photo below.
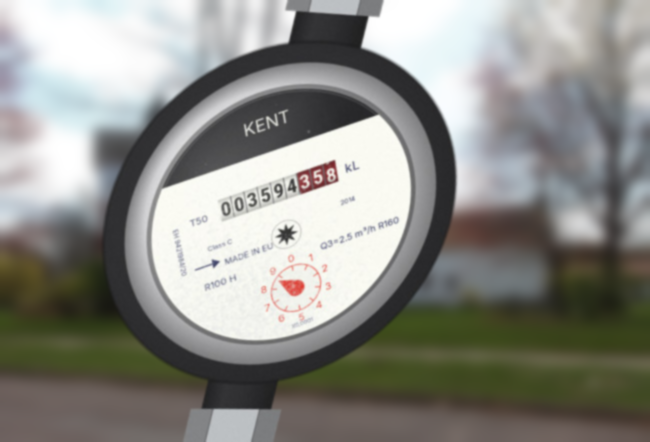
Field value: 3594.3578
